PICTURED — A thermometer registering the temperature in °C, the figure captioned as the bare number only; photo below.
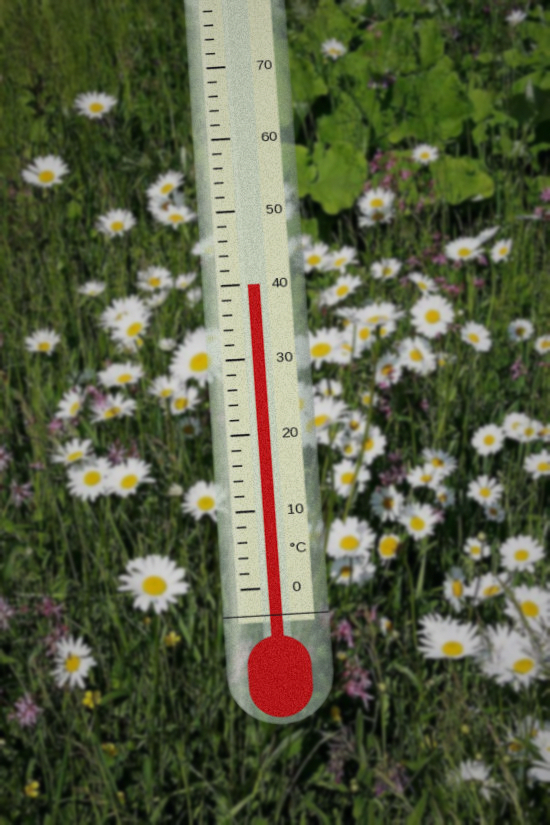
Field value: 40
